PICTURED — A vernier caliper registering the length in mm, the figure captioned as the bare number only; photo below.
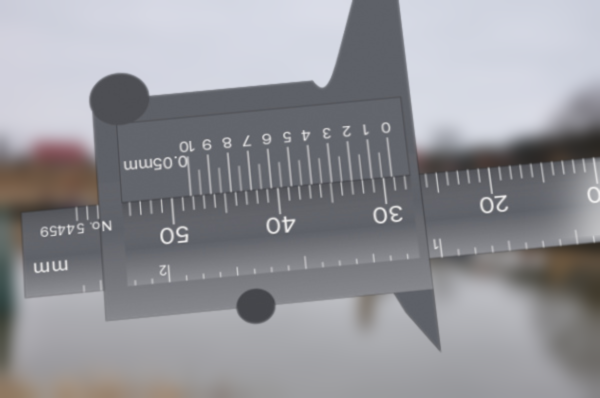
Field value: 29.2
